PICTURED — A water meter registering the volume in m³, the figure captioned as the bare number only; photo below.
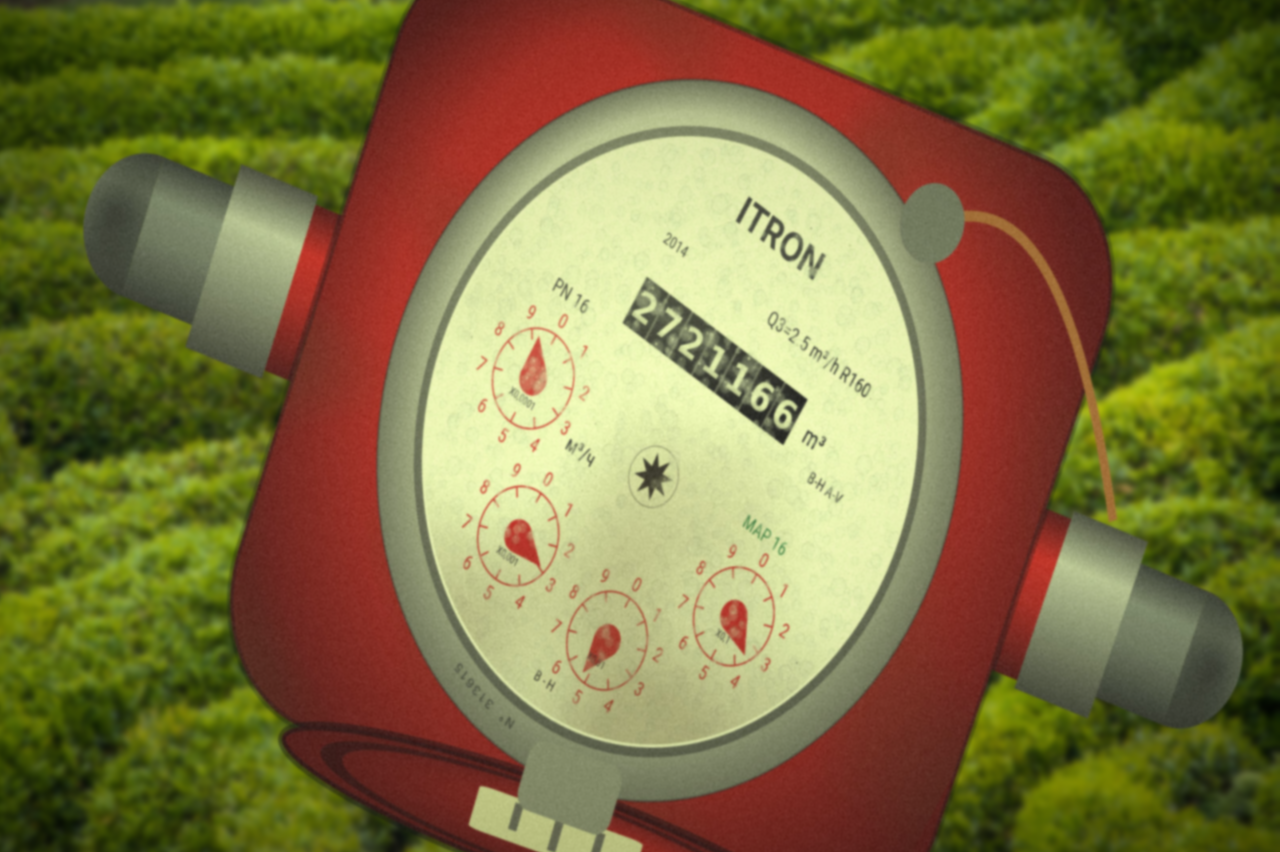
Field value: 2721166.3529
